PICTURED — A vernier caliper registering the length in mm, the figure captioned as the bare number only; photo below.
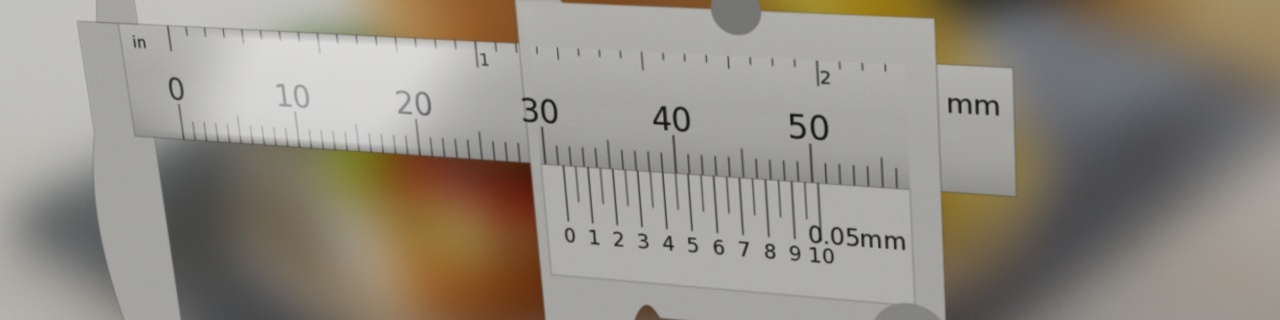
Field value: 31.4
